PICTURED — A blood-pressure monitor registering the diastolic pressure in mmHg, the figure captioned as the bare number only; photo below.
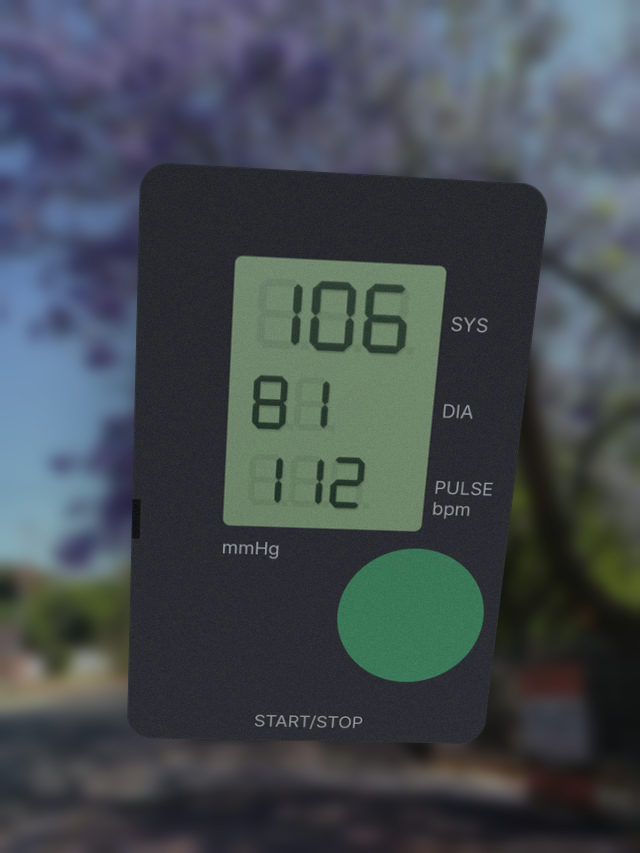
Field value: 81
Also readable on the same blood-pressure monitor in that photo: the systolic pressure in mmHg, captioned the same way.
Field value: 106
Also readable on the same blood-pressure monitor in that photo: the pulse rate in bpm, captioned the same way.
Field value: 112
